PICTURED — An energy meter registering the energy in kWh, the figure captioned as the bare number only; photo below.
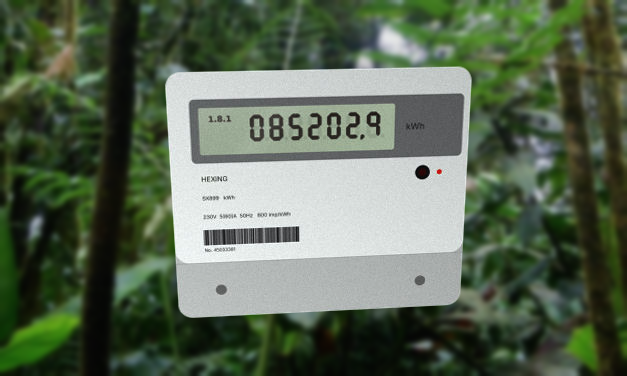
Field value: 85202.9
